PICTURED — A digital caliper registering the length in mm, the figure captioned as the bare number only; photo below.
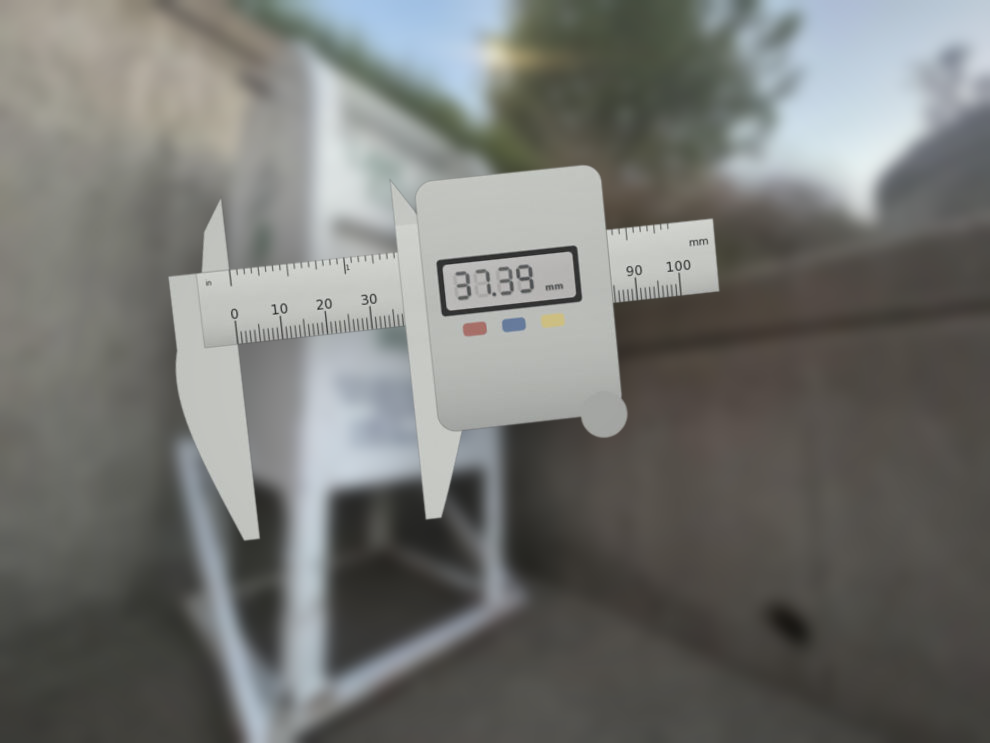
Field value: 37.39
